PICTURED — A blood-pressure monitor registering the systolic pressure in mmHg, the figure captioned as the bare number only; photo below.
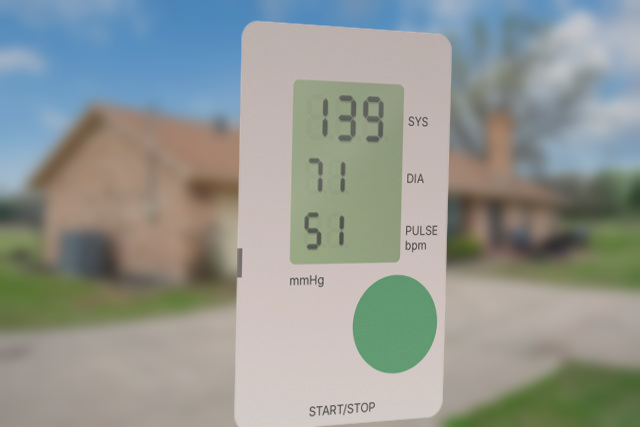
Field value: 139
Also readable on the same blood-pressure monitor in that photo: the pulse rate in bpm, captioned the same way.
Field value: 51
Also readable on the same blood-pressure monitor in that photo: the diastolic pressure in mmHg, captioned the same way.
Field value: 71
